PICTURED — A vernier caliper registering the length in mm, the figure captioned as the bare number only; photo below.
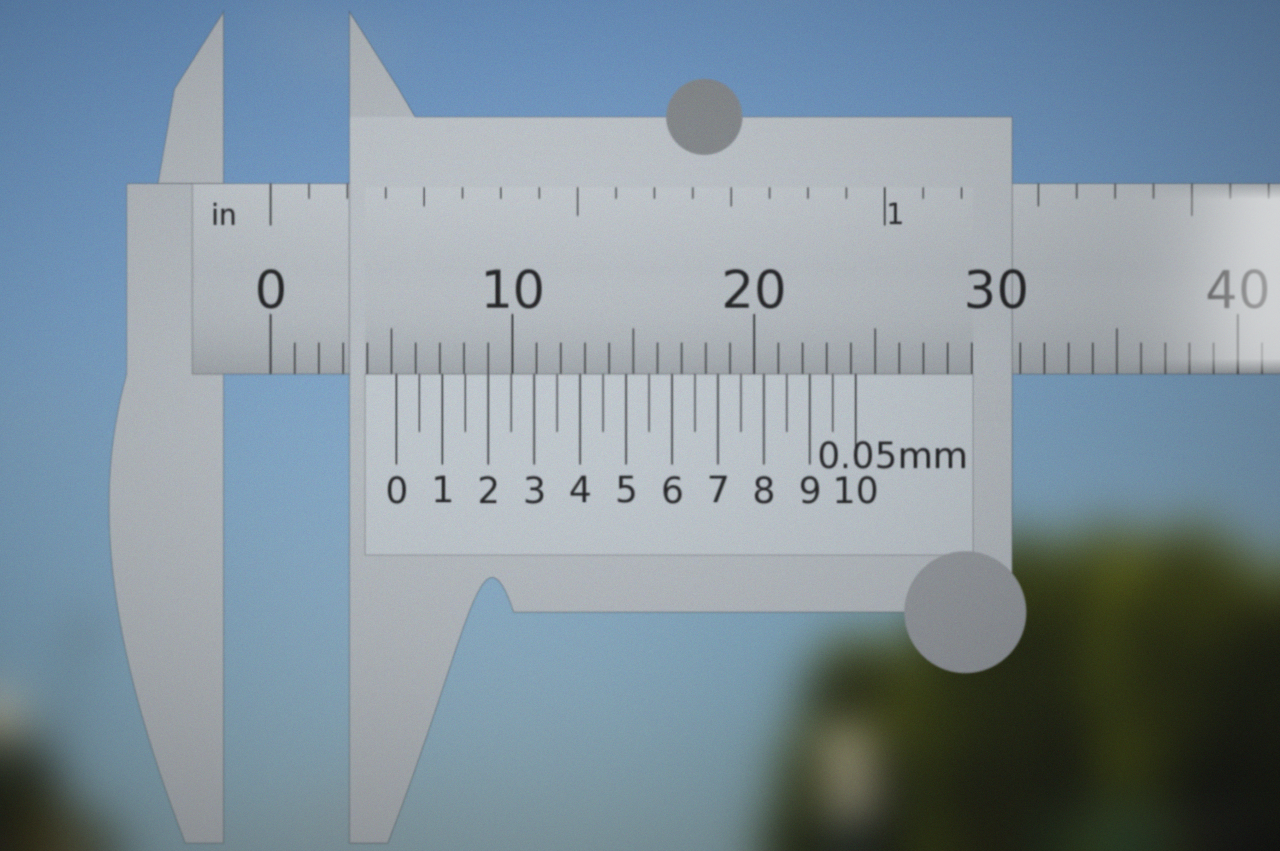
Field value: 5.2
